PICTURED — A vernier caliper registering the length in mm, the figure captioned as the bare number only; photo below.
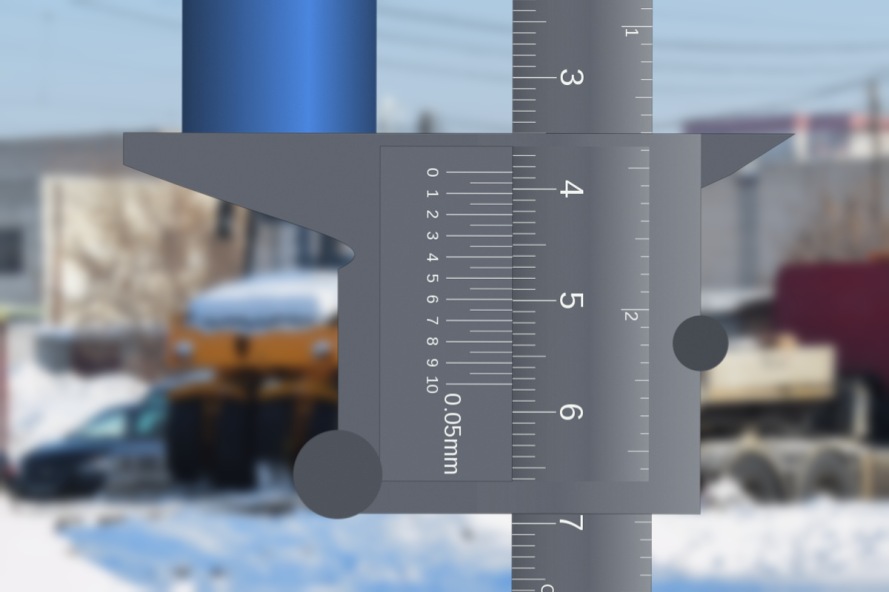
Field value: 38.5
